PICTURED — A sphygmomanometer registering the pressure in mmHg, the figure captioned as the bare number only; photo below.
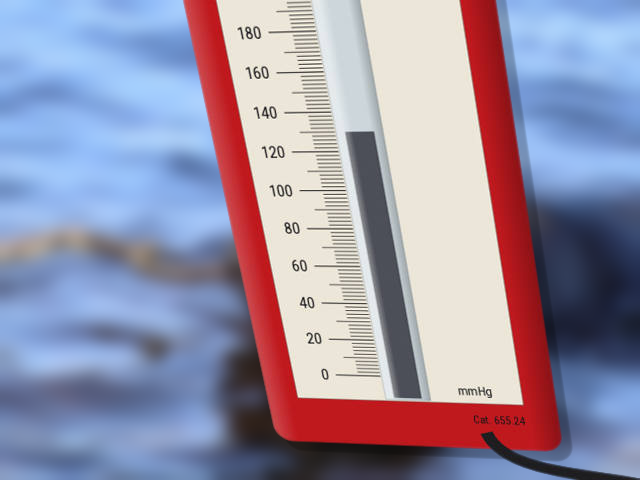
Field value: 130
